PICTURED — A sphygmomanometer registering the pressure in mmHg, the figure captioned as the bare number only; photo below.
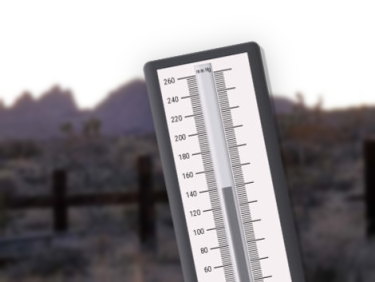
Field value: 140
